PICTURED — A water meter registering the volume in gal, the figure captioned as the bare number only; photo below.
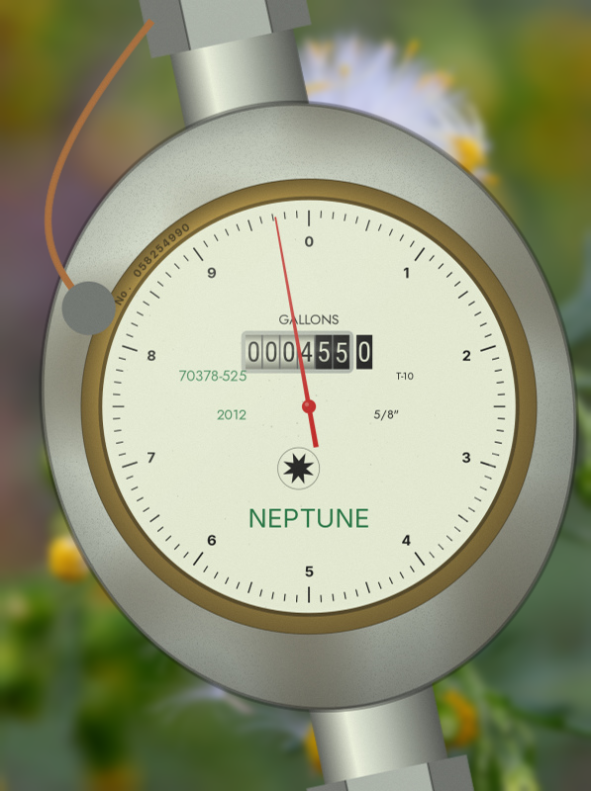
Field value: 4549.7
